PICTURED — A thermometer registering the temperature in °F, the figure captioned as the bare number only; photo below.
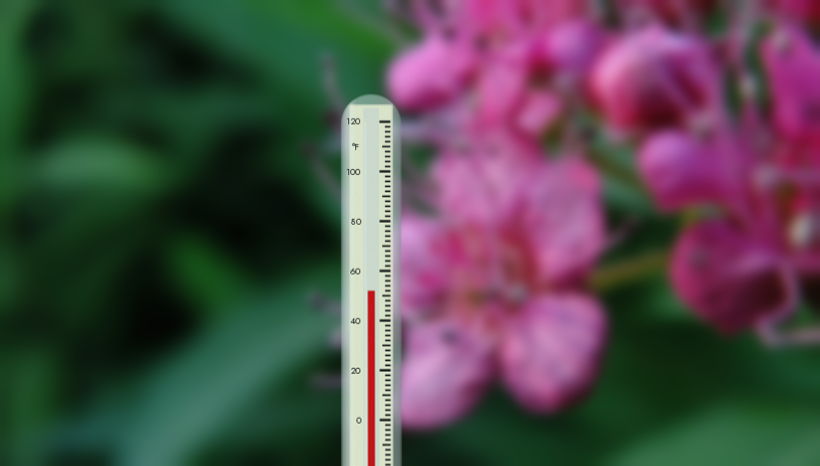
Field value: 52
